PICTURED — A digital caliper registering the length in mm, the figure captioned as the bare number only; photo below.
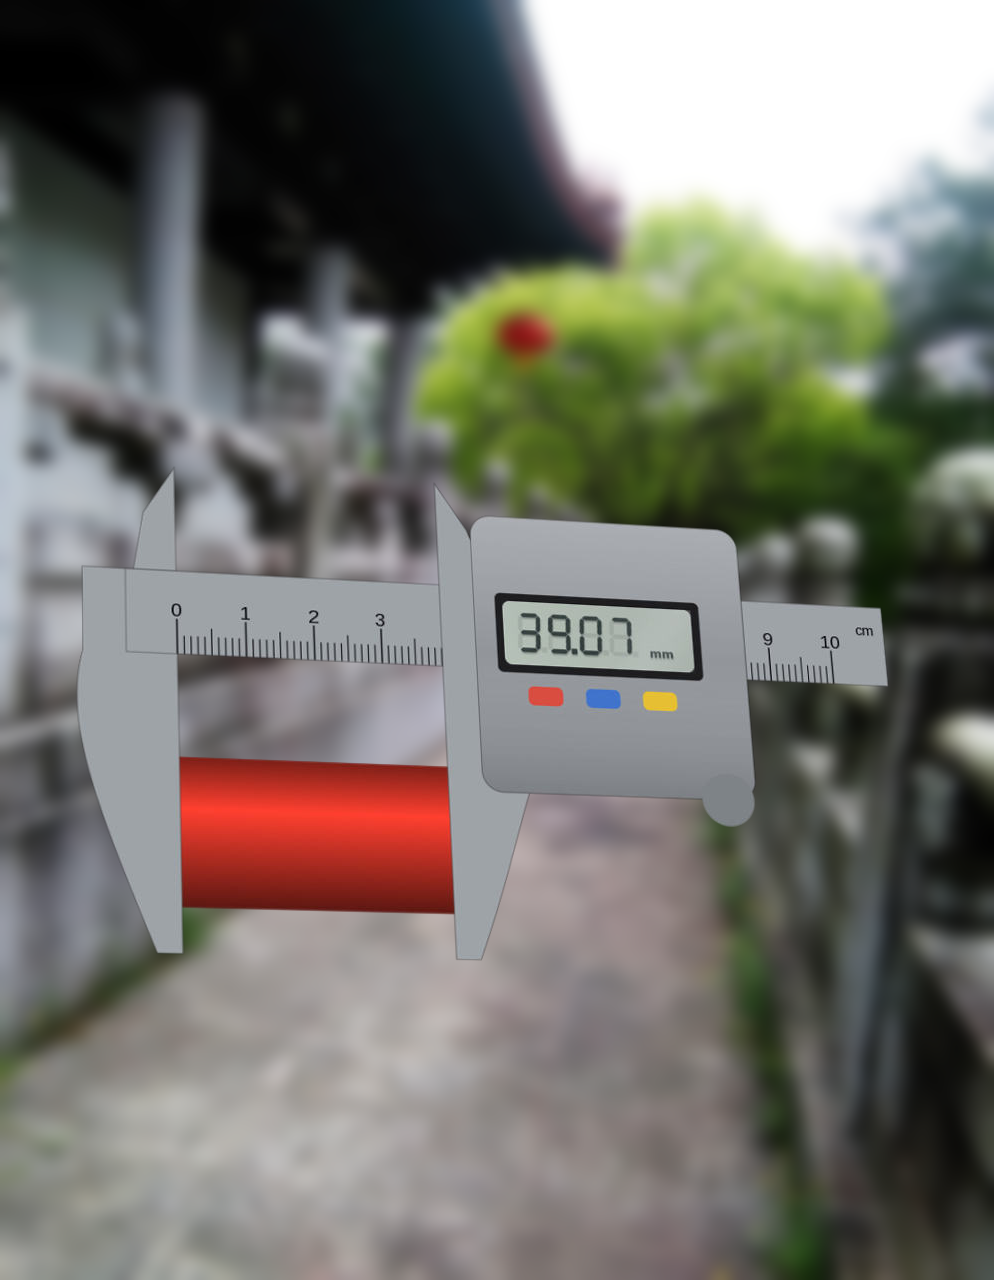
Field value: 39.07
